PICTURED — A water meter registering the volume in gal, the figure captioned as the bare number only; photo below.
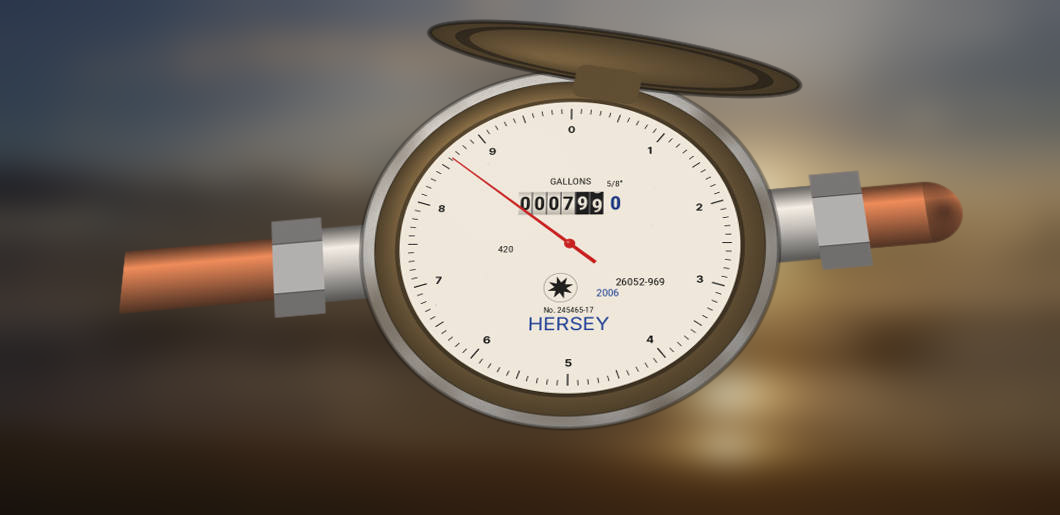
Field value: 7988.6
